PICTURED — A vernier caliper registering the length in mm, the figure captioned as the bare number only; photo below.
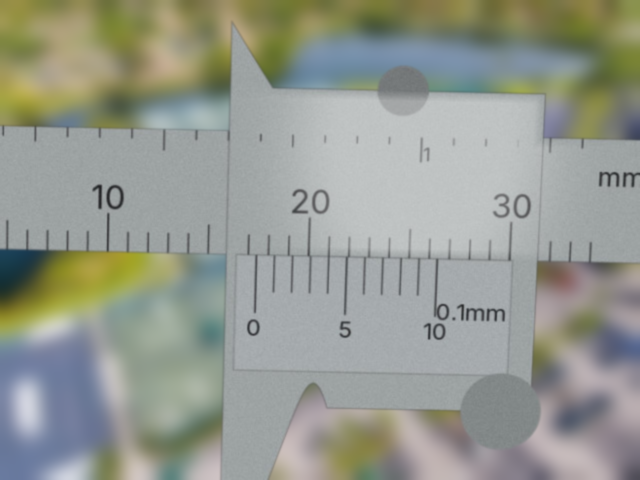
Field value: 17.4
